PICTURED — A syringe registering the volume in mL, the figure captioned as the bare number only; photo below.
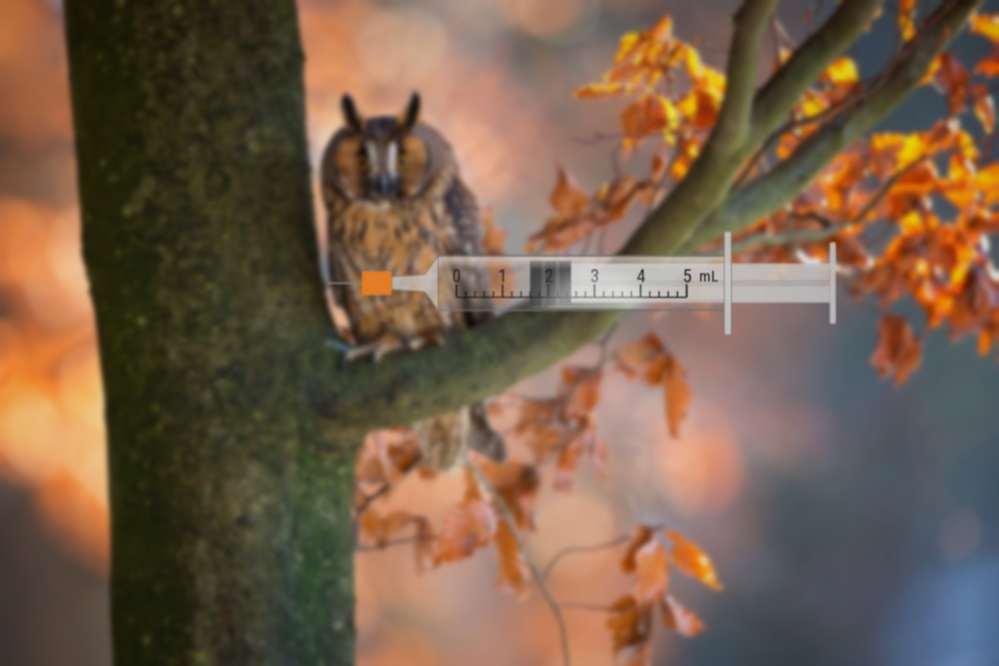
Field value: 1.6
